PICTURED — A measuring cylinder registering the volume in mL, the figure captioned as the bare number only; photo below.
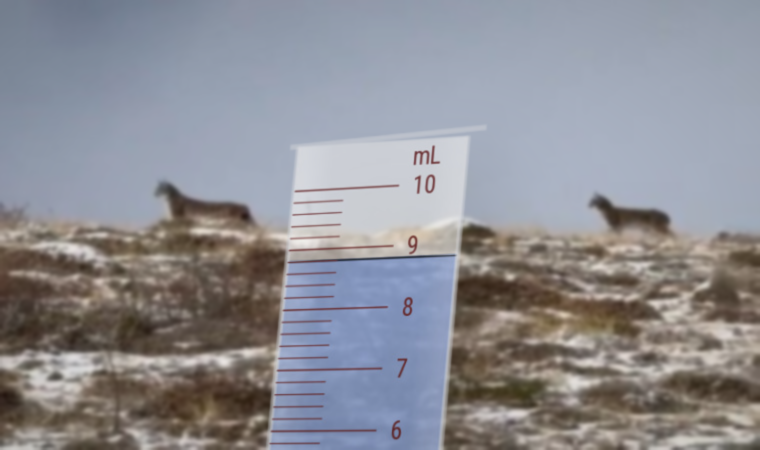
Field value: 8.8
